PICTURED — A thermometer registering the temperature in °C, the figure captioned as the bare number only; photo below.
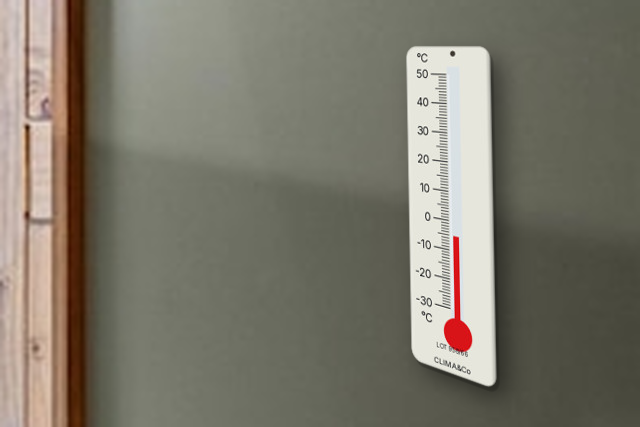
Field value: -5
